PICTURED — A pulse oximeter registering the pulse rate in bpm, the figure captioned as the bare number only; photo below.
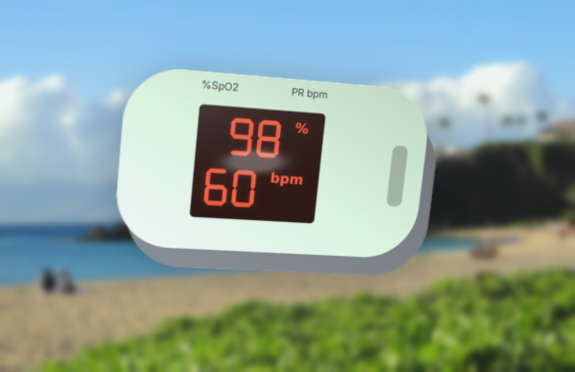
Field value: 60
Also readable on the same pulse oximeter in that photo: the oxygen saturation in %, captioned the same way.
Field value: 98
